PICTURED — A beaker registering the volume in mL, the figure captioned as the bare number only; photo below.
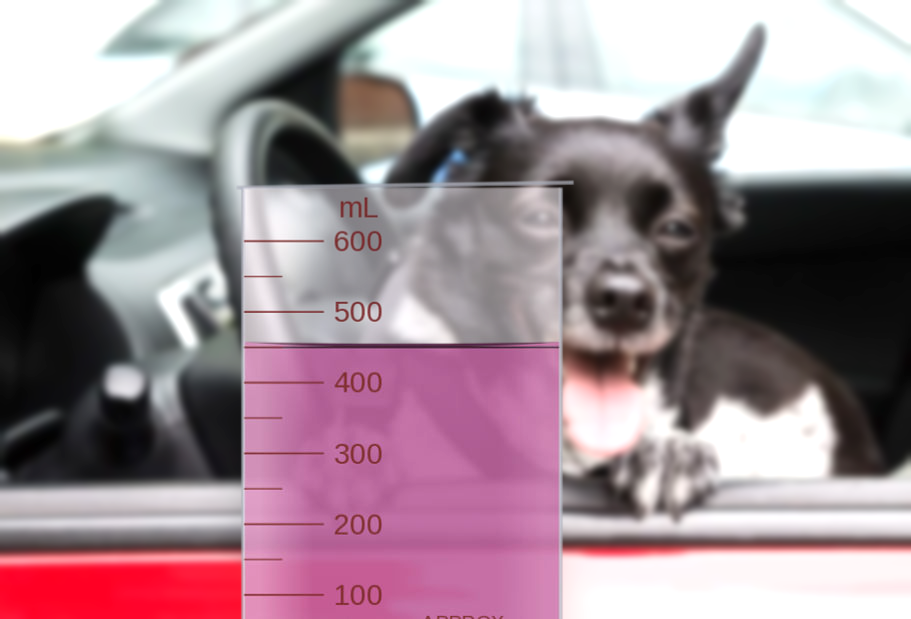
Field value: 450
